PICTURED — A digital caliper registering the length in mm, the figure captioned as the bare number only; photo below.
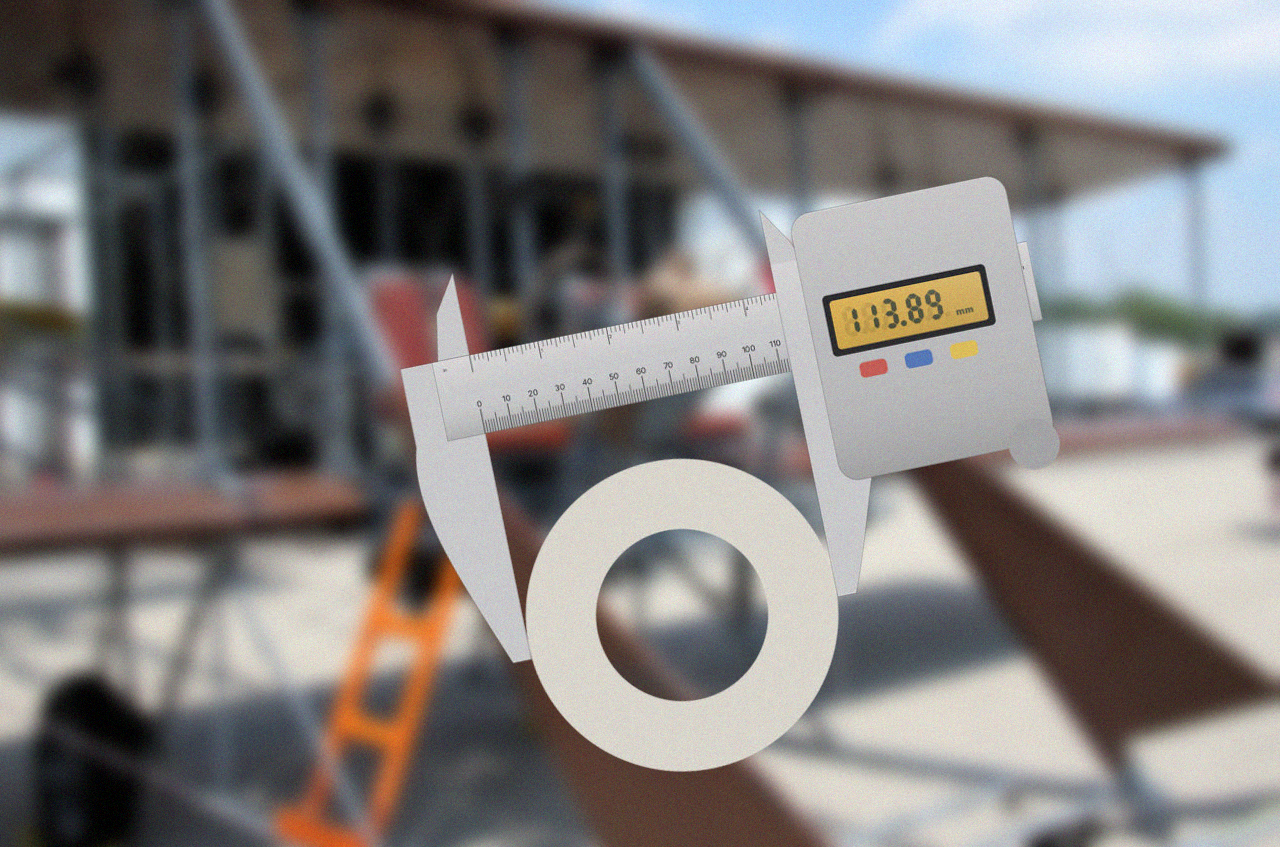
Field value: 113.89
